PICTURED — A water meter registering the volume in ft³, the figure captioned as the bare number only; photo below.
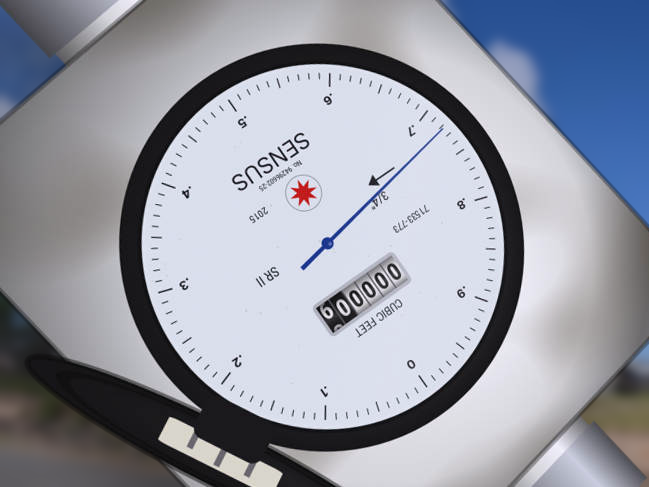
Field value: 8.72
